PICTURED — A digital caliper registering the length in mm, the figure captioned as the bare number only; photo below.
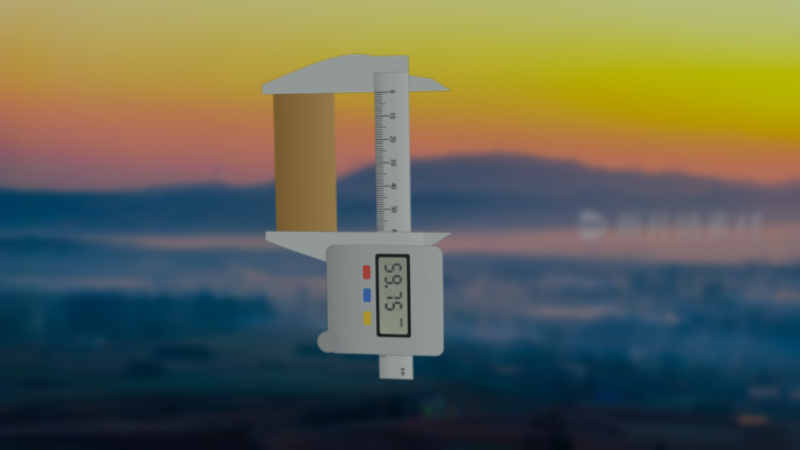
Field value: 59.75
